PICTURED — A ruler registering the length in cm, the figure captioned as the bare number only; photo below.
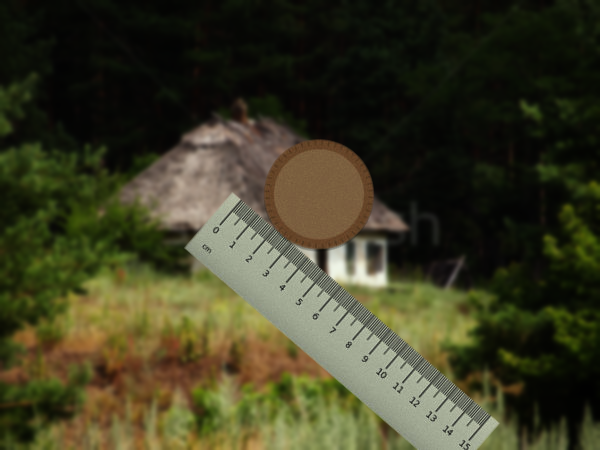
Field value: 5
